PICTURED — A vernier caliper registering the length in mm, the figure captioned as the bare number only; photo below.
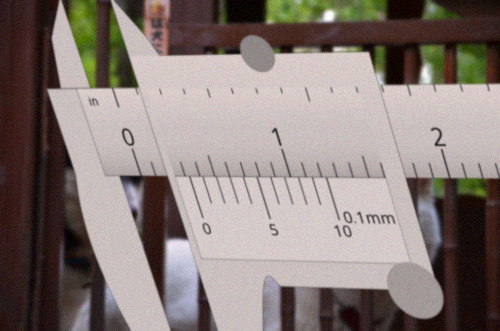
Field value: 3.3
